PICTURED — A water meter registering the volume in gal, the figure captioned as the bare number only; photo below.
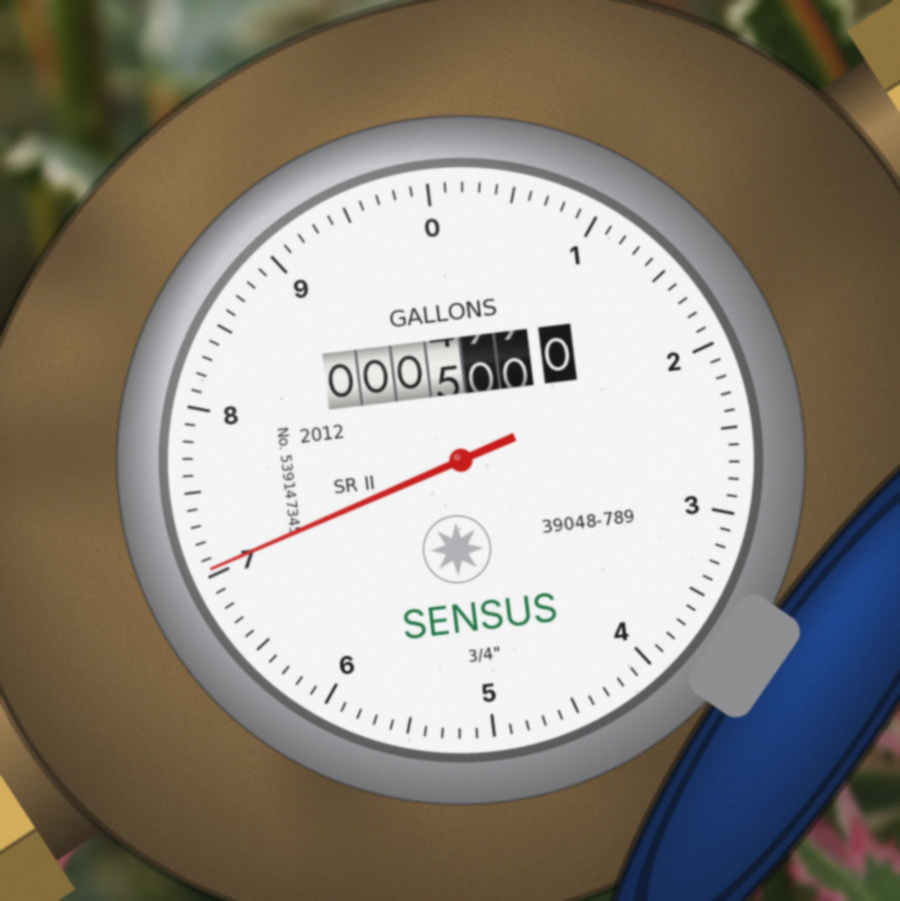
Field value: 4997.0
